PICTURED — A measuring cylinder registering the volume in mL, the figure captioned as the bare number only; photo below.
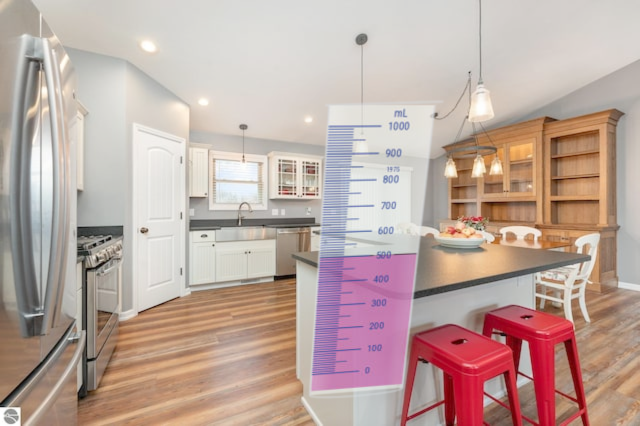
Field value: 500
